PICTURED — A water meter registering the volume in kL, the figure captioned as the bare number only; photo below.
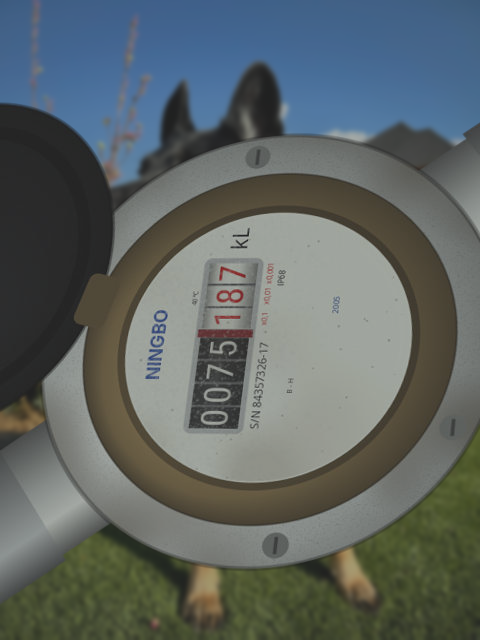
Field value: 75.187
